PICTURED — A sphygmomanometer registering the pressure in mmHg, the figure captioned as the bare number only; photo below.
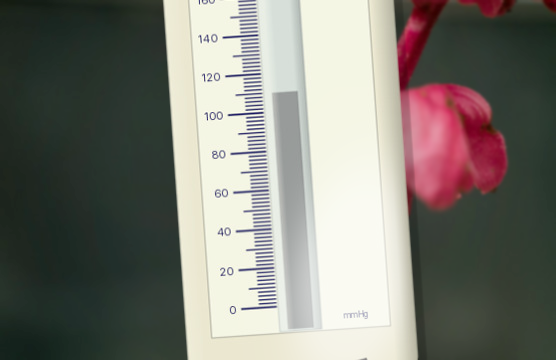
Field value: 110
